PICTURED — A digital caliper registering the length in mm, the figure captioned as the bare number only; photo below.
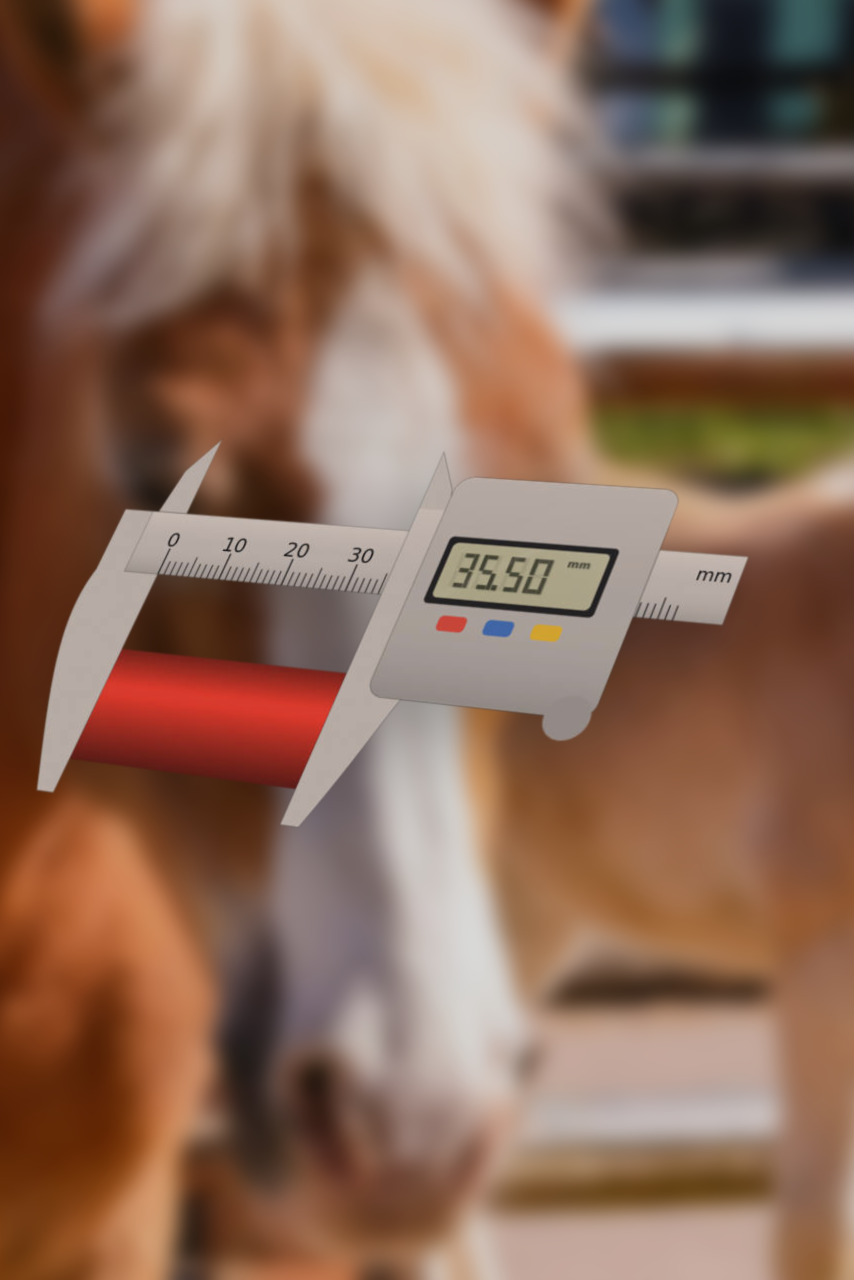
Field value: 35.50
